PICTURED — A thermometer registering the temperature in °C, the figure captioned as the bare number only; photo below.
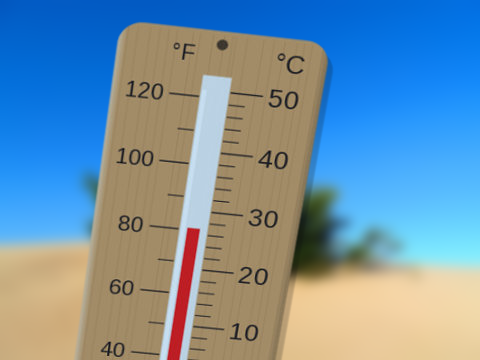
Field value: 27
